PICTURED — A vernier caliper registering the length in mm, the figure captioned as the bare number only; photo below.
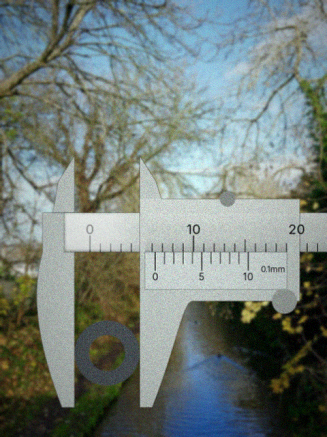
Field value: 6.3
